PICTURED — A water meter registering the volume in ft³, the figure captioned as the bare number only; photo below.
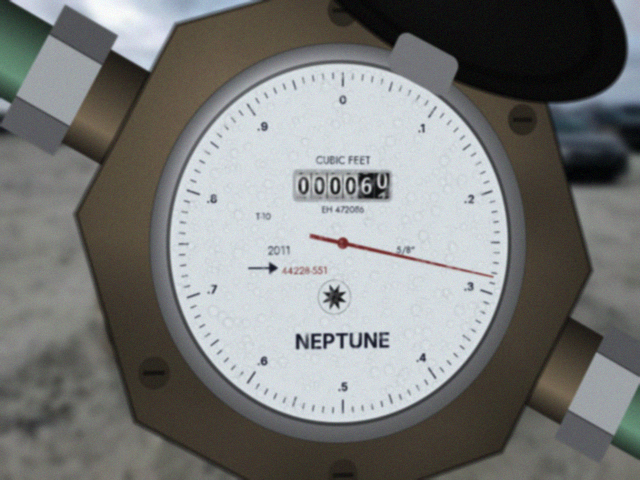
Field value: 60.28
